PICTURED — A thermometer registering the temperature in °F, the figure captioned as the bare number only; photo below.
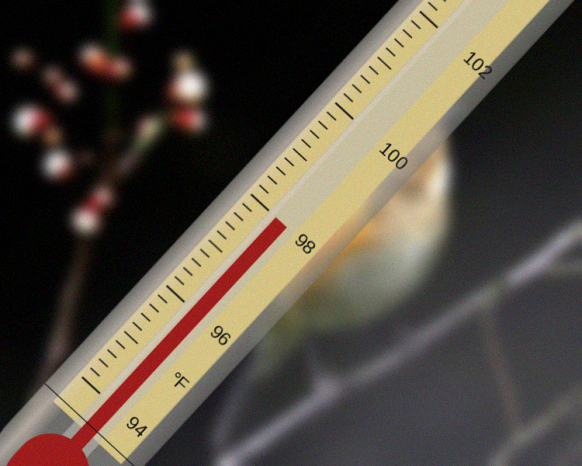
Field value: 98
